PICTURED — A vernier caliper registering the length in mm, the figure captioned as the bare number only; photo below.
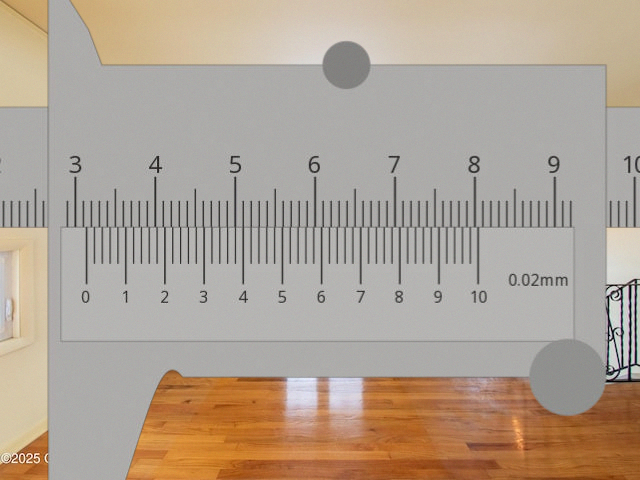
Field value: 31.4
